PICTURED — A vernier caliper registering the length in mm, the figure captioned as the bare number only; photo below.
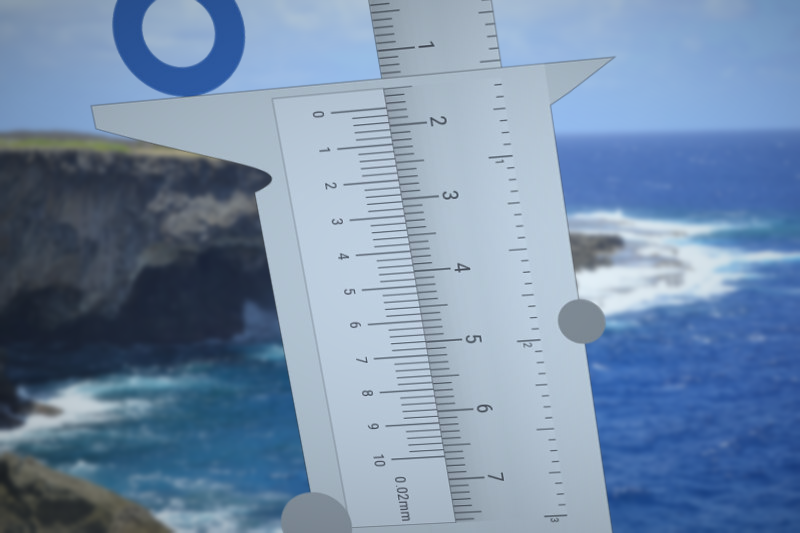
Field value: 17.6
